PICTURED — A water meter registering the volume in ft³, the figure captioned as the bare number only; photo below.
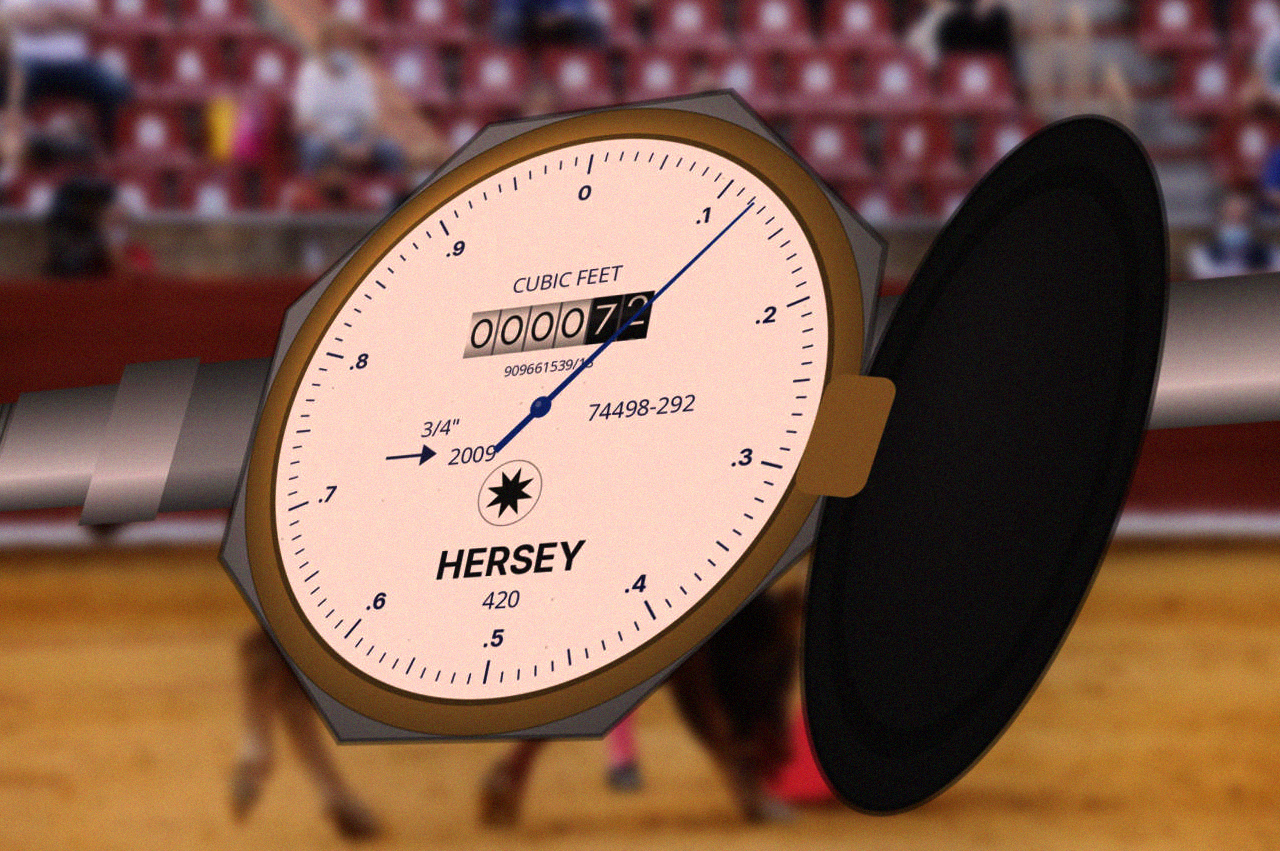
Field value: 72.12
